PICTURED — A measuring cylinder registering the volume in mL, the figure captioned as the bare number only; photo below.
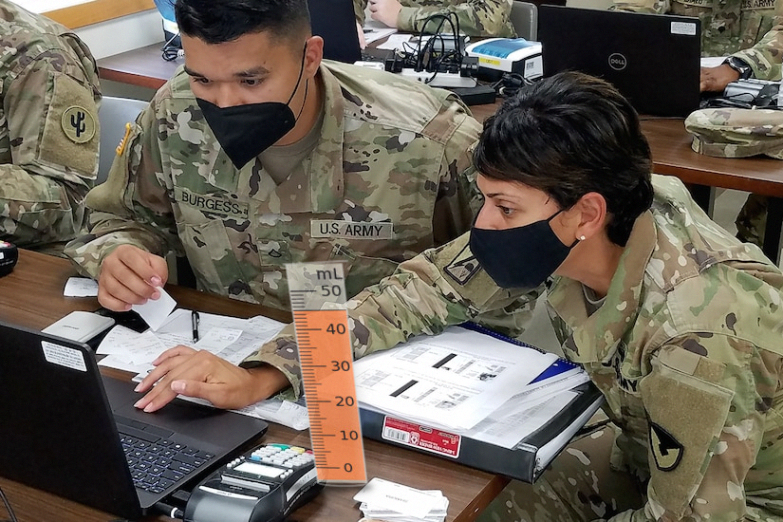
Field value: 45
